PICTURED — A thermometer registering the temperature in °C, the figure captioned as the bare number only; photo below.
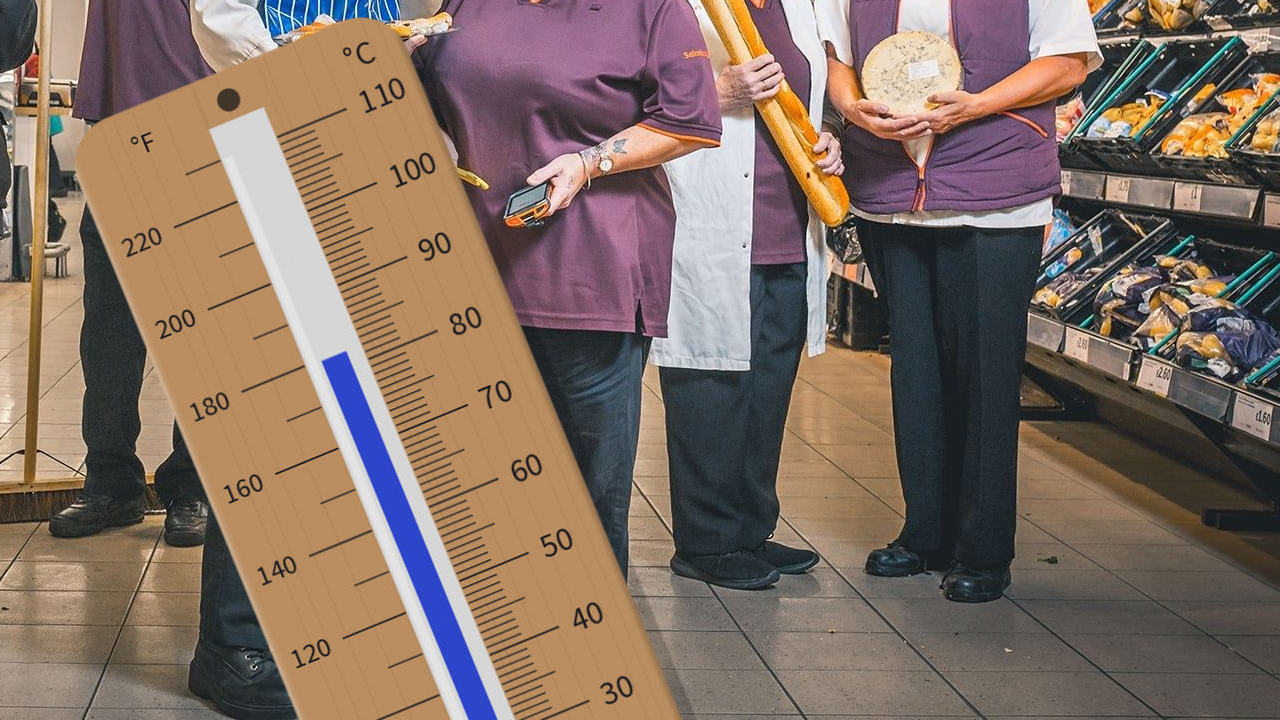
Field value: 82
